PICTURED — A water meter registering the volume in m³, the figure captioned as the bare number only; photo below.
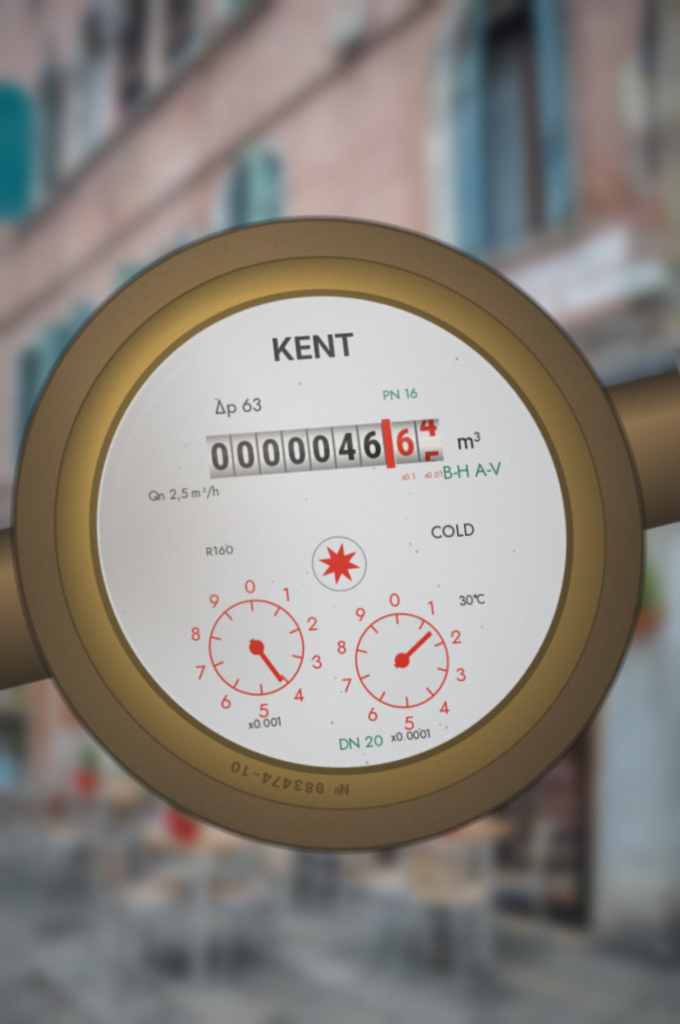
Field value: 46.6441
